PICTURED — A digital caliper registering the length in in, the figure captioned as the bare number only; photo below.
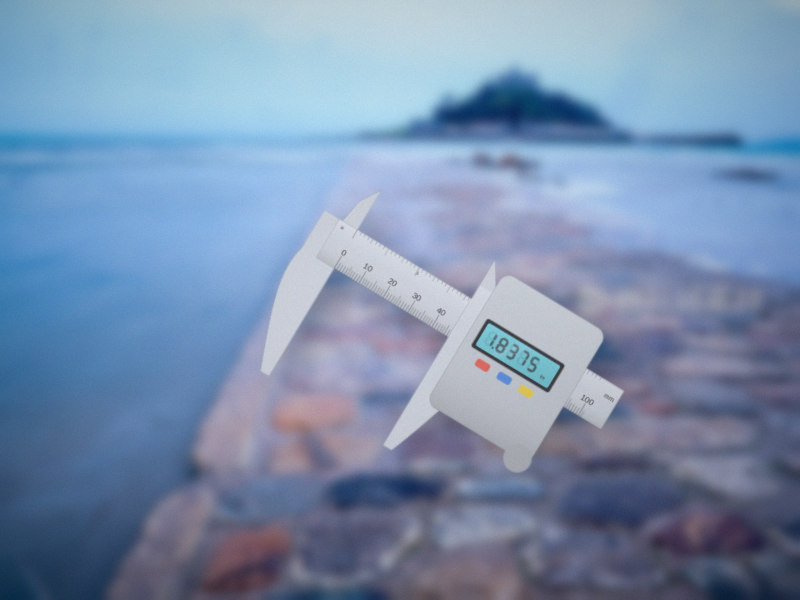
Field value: 1.8375
